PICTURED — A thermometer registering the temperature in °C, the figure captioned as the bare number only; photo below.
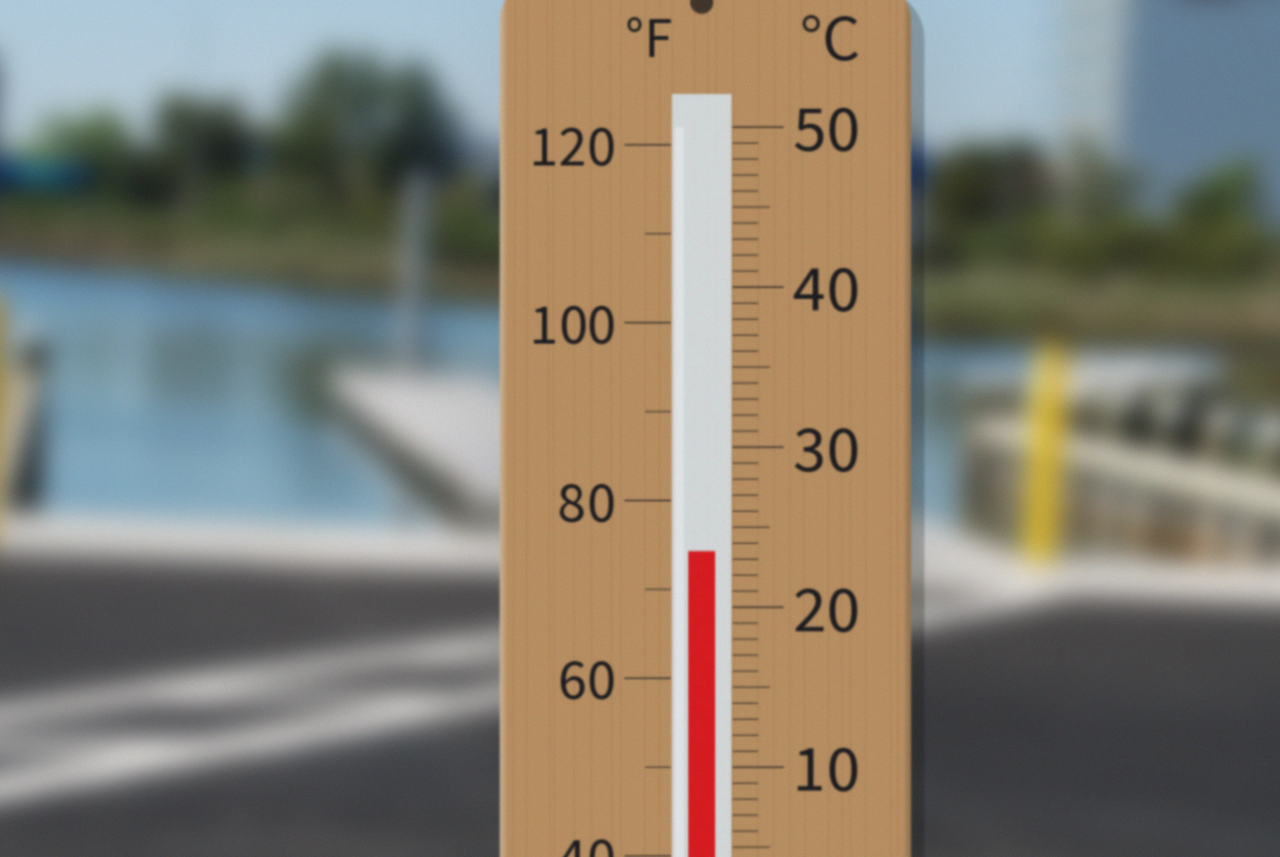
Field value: 23.5
